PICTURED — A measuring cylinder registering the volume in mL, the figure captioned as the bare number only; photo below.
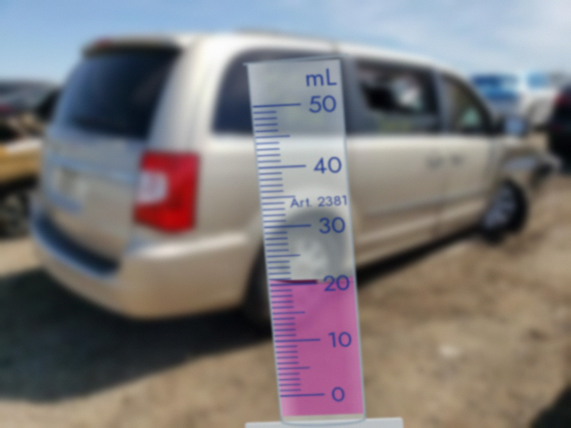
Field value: 20
